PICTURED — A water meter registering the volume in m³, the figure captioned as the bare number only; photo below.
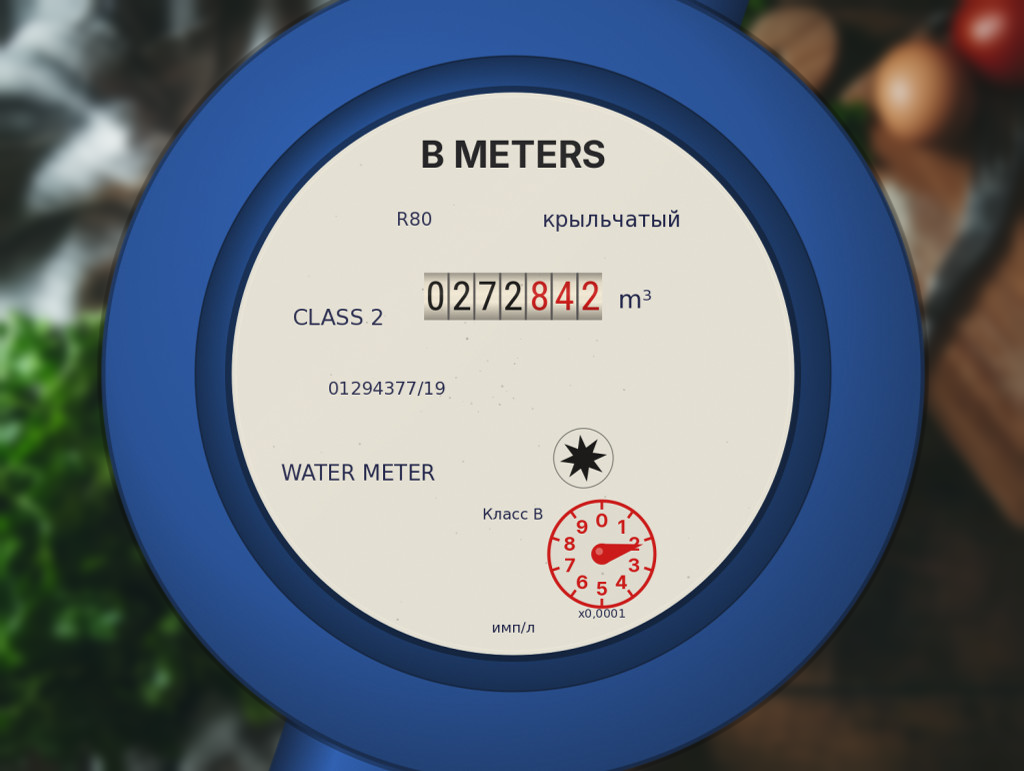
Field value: 272.8422
